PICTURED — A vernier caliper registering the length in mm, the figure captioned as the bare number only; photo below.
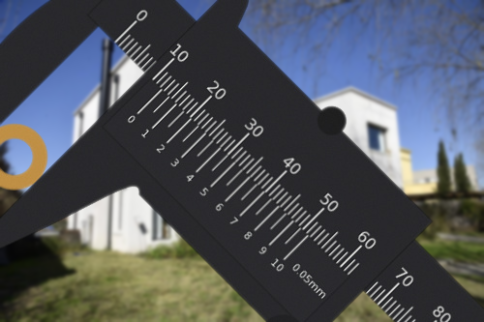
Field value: 12.5
